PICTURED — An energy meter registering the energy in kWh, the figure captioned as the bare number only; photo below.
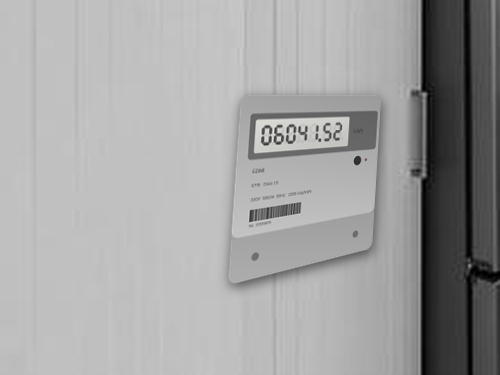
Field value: 6041.52
